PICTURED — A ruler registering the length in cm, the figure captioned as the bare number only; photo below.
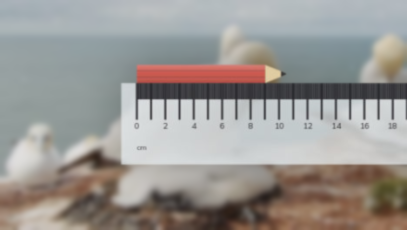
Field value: 10.5
